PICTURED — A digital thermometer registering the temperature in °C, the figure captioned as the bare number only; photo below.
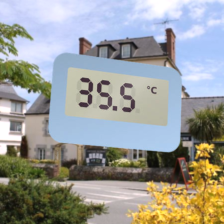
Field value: 35.5
